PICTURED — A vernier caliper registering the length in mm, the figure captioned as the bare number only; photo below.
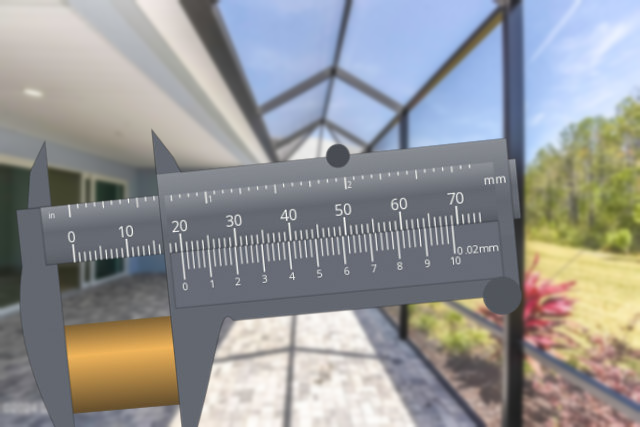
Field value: 20.0
